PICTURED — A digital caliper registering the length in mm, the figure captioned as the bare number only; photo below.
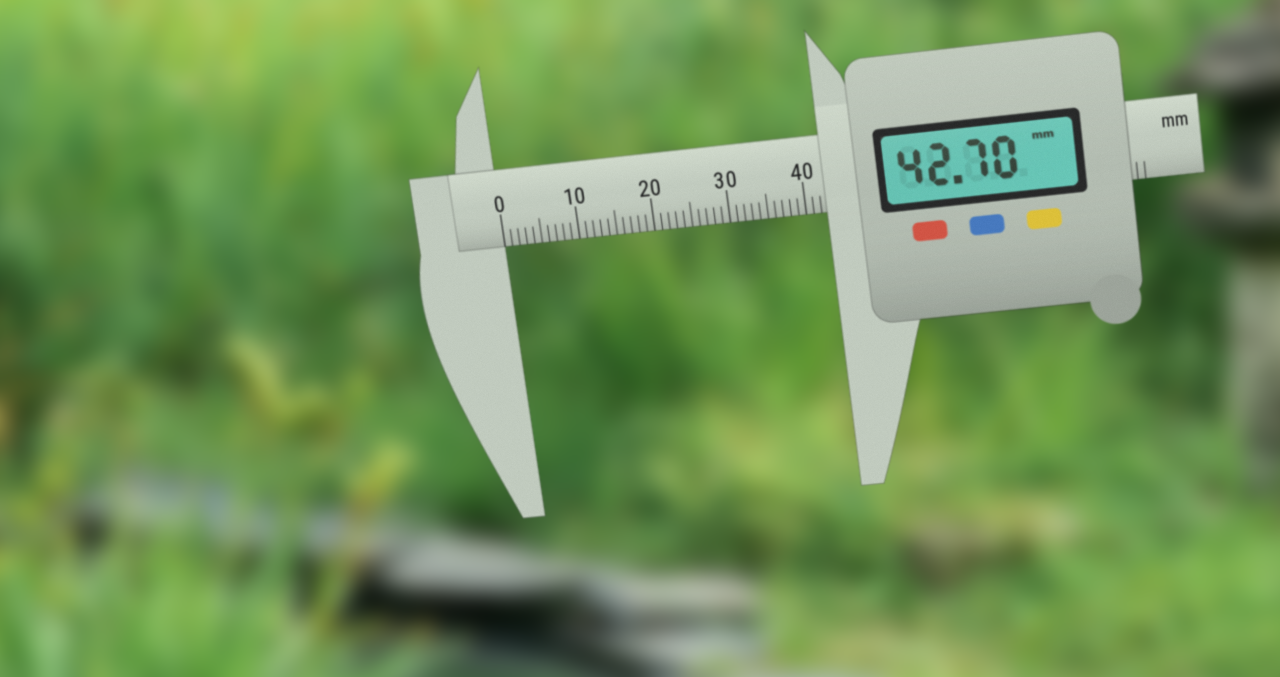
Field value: 42.70
